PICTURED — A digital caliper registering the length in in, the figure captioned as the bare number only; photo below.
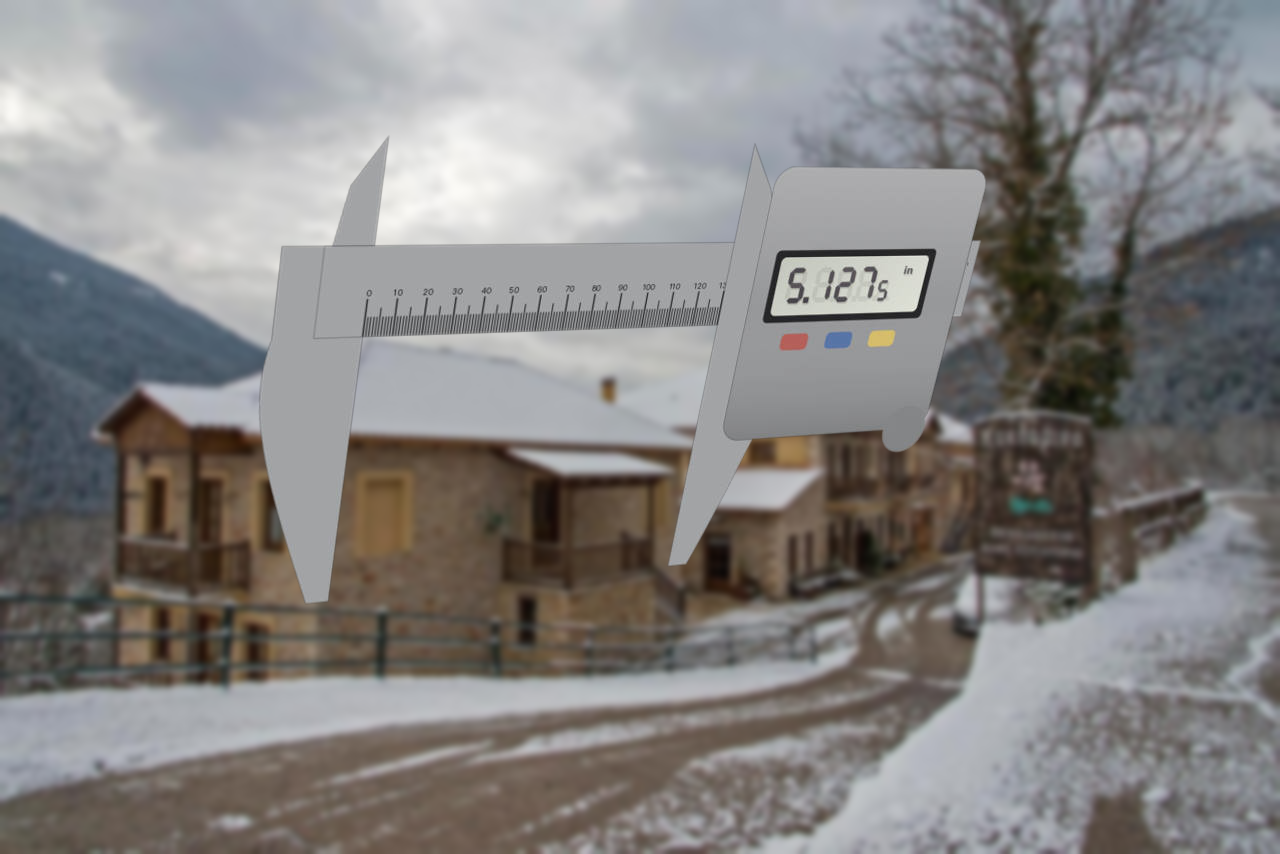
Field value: 5.1275
